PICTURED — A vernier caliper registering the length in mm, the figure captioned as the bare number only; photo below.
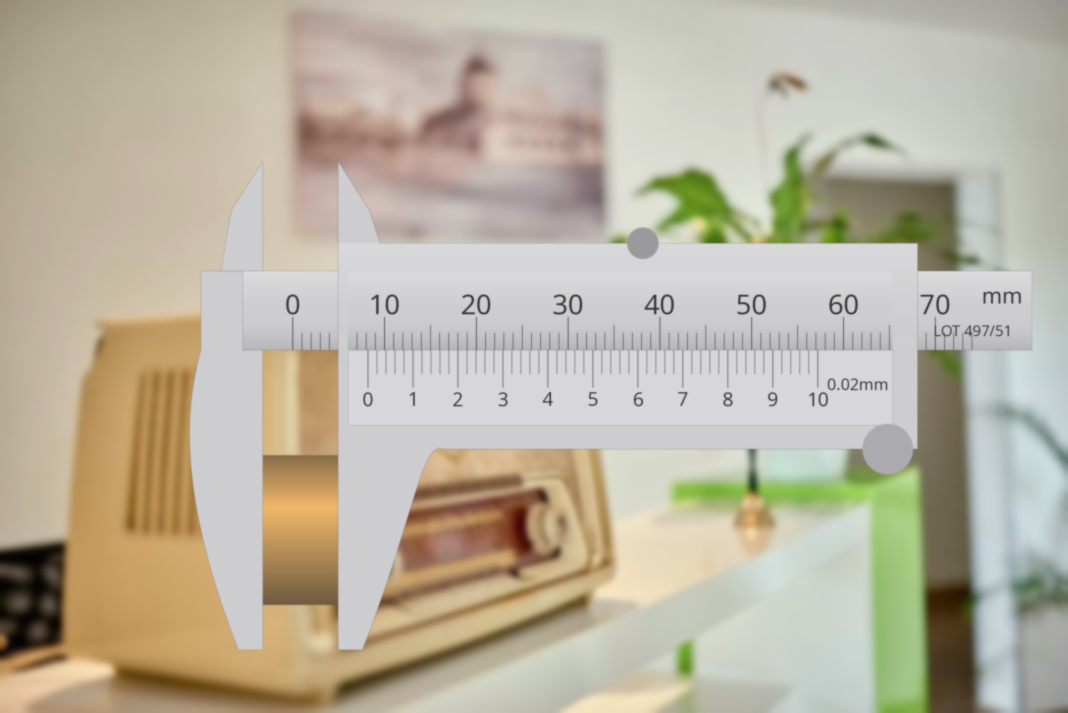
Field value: 8.2
